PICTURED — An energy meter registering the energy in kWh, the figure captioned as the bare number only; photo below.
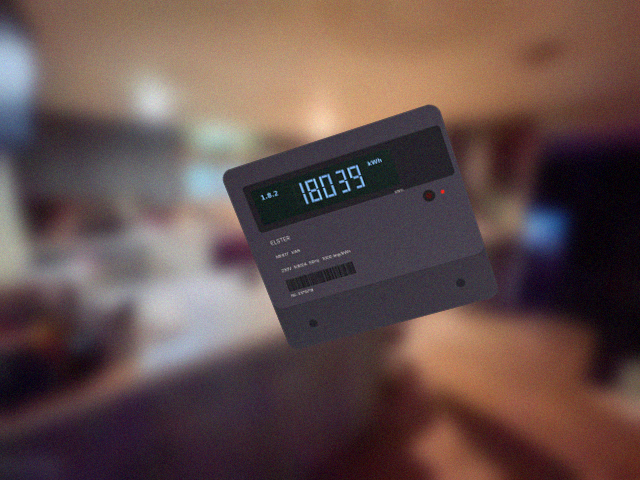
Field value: 18039
